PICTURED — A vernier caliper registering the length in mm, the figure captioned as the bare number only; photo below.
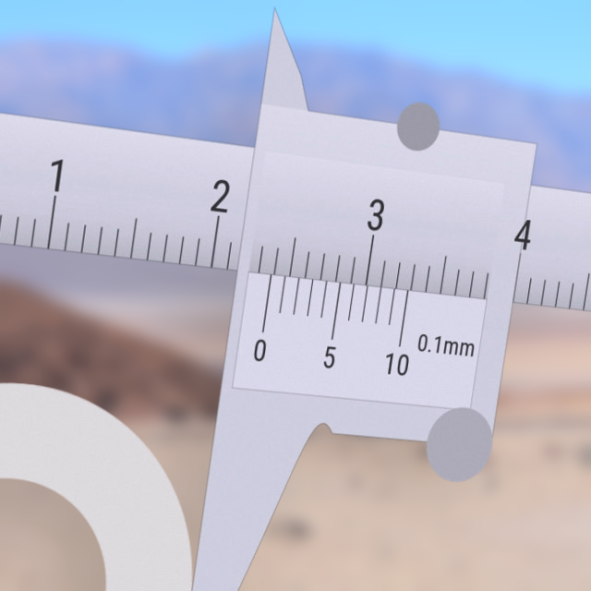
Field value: 23.8
